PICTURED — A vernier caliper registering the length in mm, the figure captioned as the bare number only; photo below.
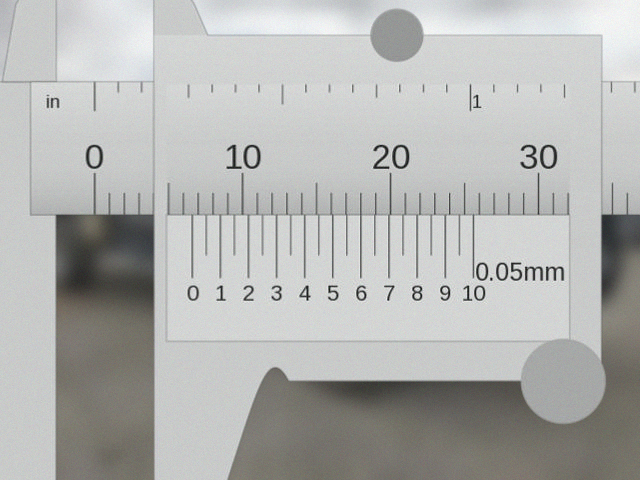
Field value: 6.6
